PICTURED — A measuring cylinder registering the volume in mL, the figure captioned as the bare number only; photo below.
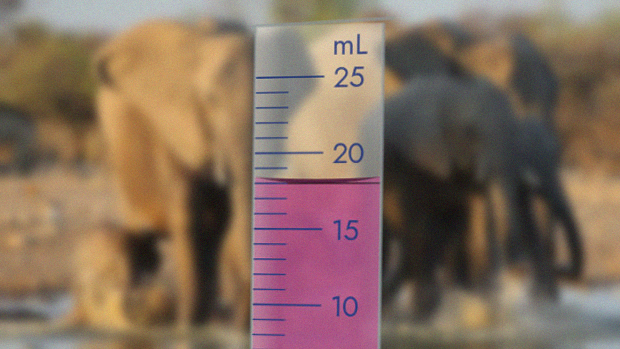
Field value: 18
